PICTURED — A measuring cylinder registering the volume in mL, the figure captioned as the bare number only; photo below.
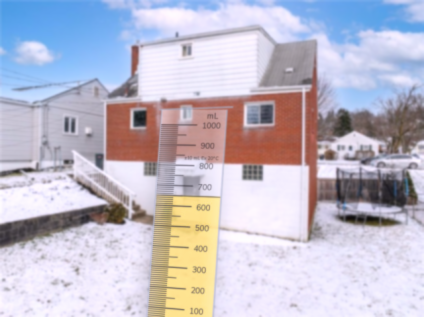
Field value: 650
